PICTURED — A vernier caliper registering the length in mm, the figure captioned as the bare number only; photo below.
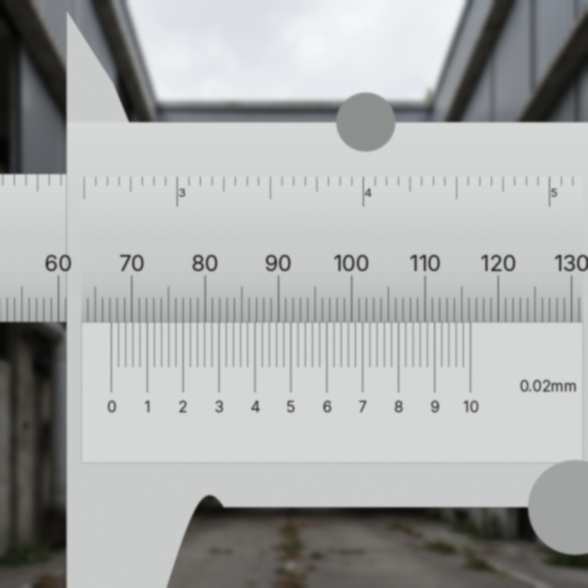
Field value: 67.2
